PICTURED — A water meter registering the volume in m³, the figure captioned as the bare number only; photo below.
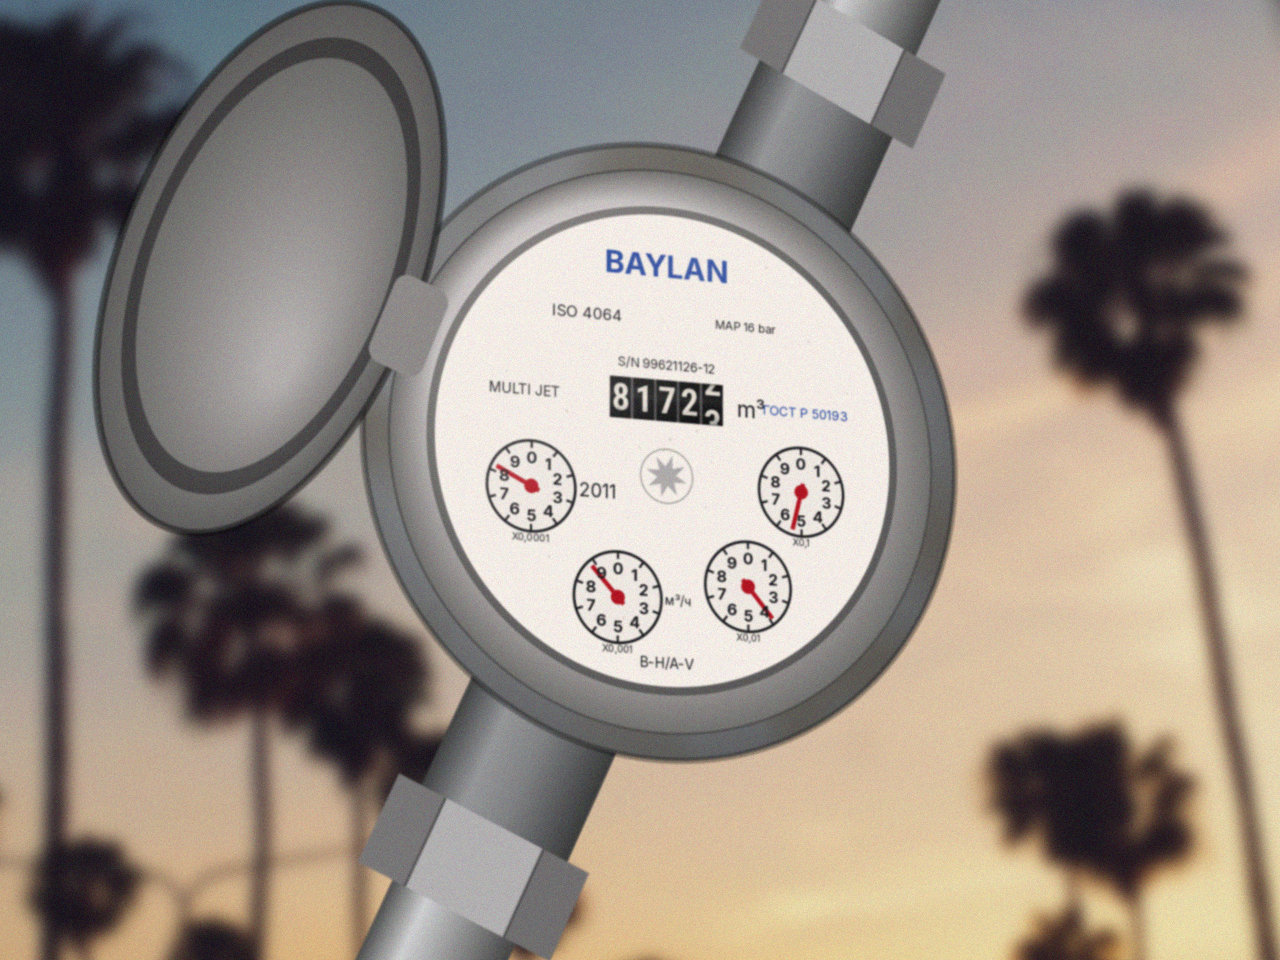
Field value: 81722.5388
